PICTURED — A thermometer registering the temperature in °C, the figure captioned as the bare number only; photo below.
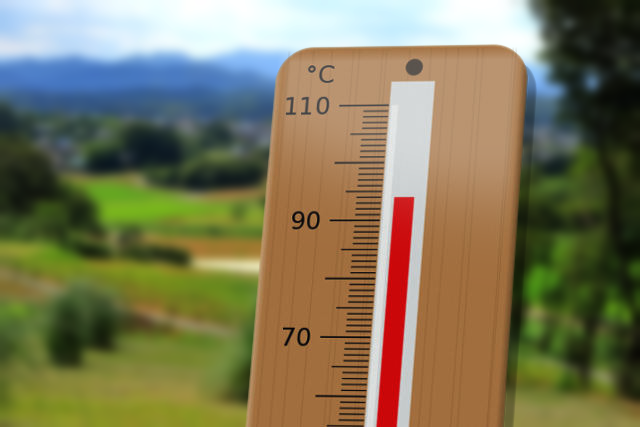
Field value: 94
